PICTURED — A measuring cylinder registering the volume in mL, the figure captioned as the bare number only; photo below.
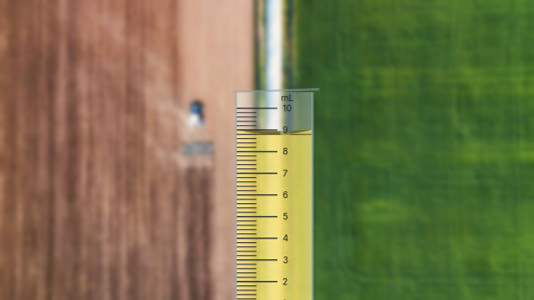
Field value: 8.8
